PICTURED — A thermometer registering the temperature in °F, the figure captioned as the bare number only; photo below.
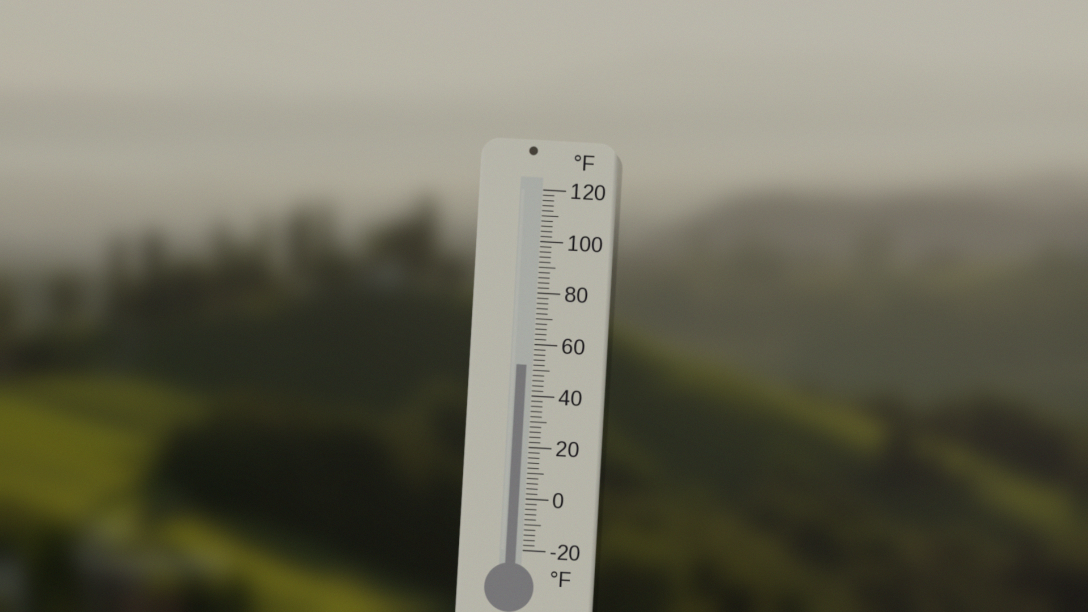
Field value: 52
